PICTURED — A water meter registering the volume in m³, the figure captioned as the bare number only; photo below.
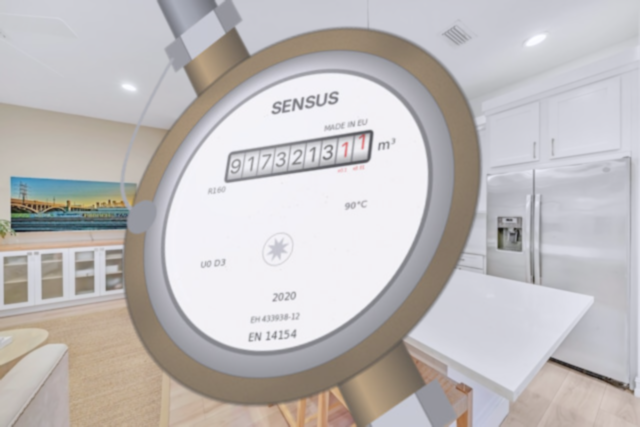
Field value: 9173213.11
